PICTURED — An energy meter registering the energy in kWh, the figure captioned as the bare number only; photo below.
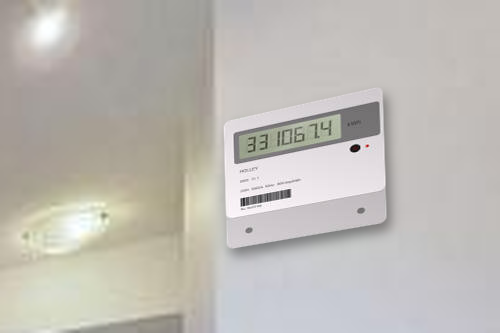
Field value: 331067.4
